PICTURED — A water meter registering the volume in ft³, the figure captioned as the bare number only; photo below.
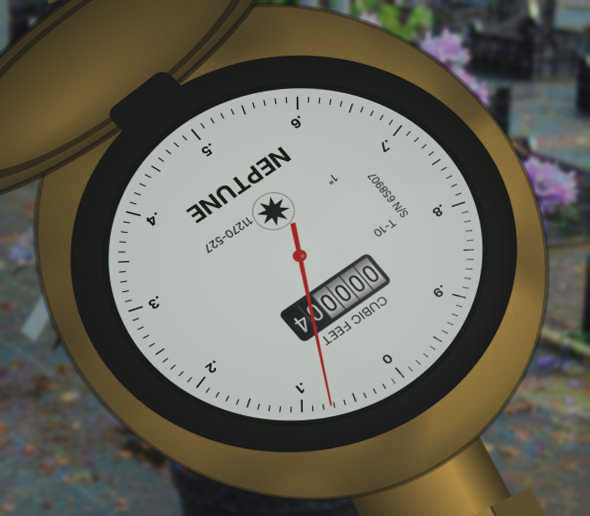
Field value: 4.07
